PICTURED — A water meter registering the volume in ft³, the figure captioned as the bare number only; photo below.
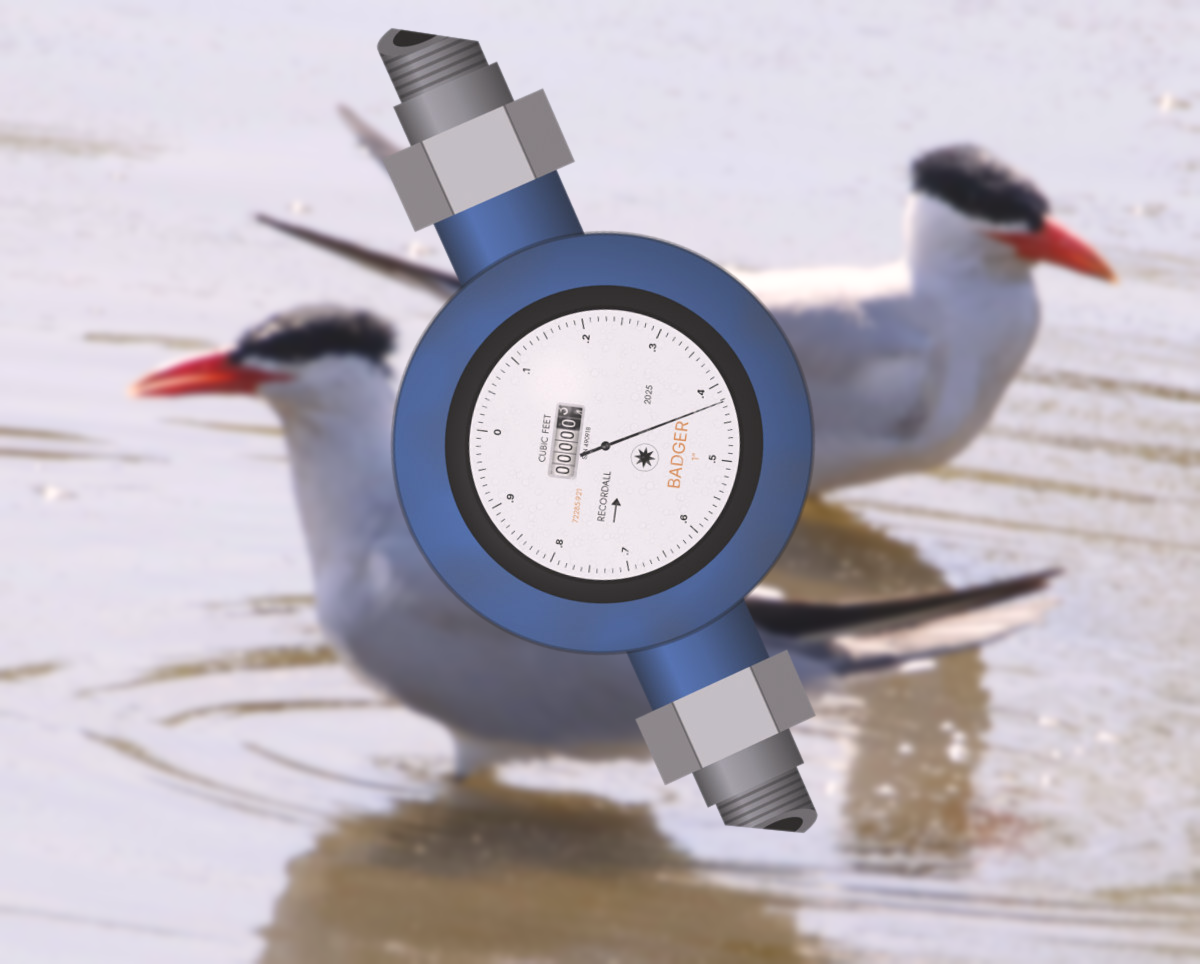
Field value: 3.42
